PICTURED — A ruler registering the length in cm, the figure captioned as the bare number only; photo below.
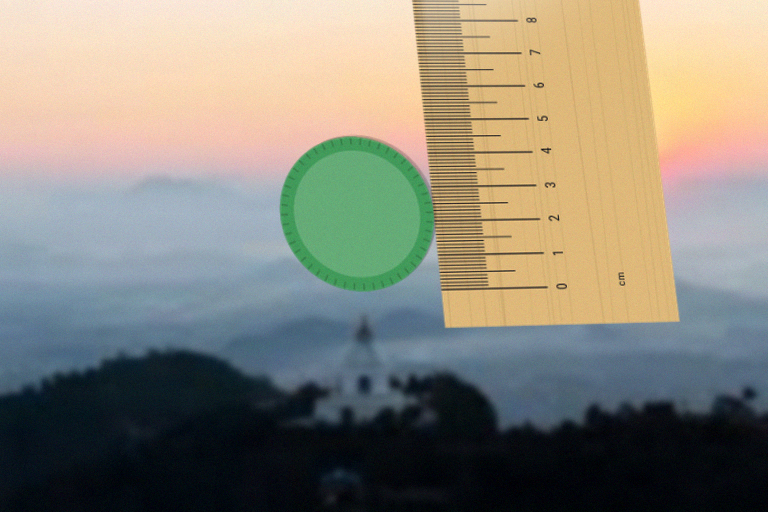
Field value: 4.5
